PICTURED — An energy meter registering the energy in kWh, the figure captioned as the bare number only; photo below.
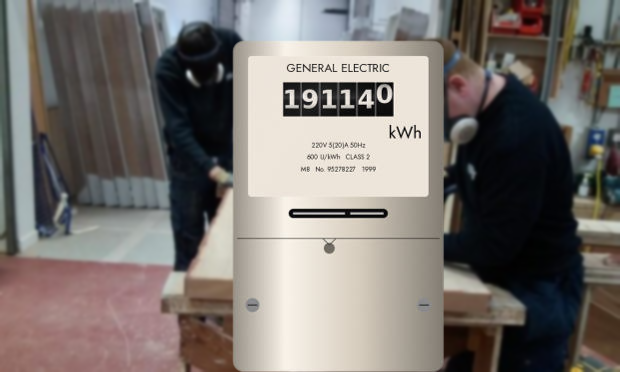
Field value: 191140
